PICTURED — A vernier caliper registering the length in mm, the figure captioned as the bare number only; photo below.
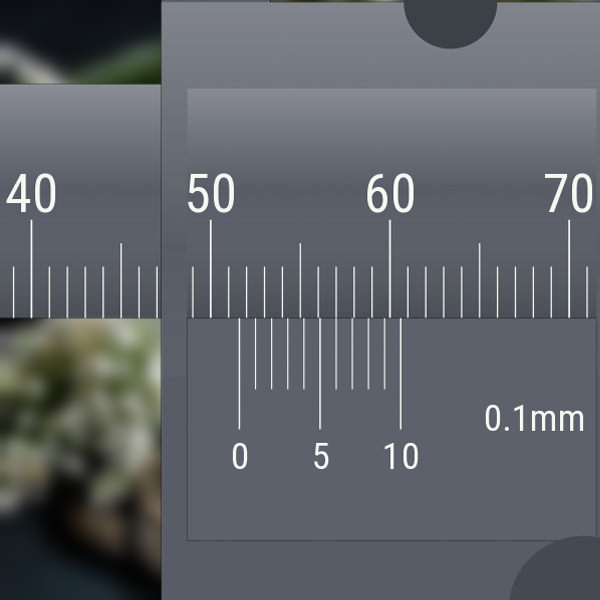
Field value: 51.6
